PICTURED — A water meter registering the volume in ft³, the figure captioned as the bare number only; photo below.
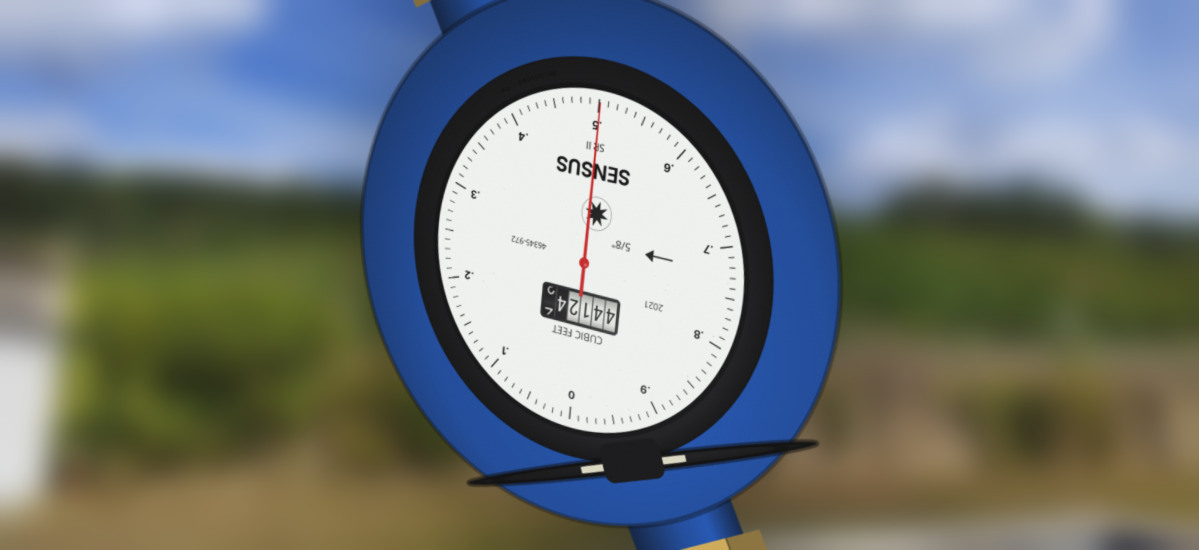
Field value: 441242.50
